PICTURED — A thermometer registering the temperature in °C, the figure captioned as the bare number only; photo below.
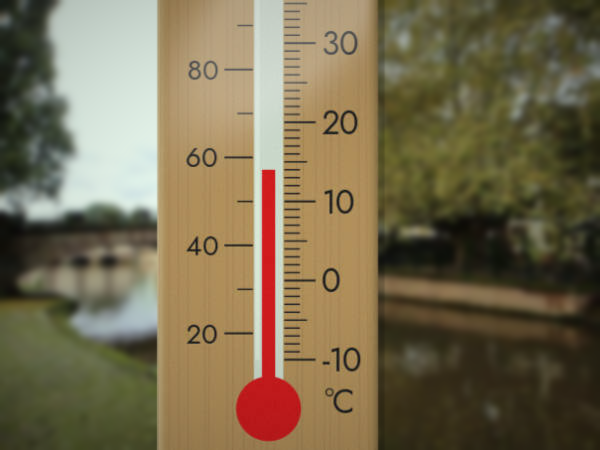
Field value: 14
